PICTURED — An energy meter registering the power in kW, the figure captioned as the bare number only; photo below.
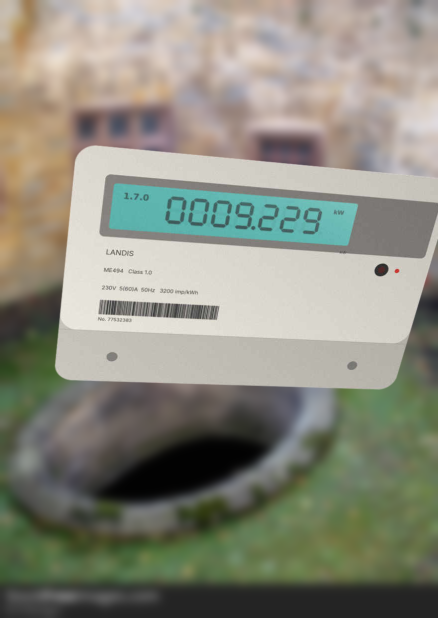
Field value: 9.229
